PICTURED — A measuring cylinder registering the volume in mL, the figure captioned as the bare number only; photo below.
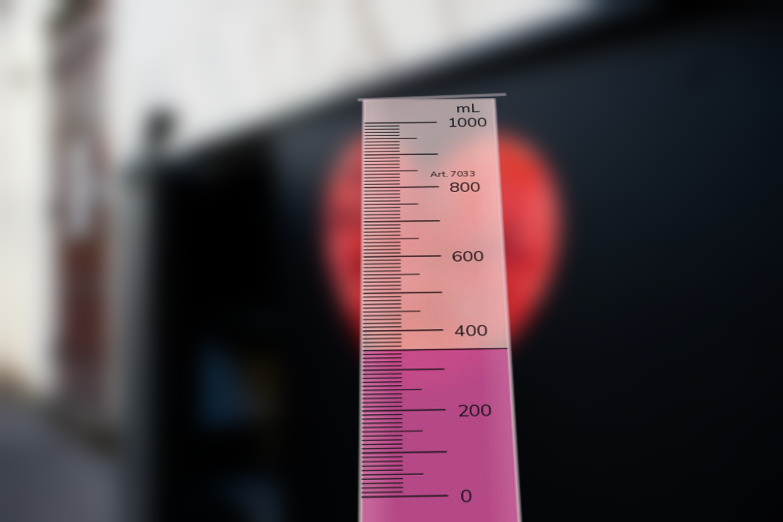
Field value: 350
